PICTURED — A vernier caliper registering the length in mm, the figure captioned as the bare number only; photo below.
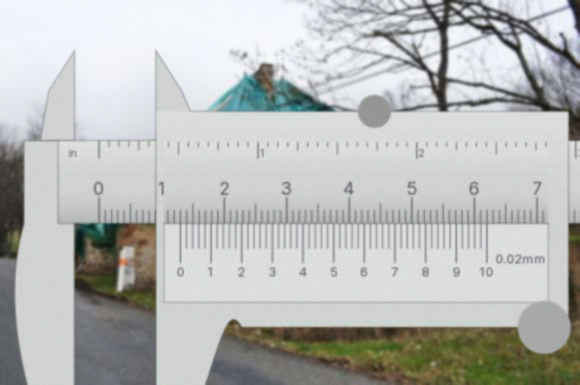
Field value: 13.0
